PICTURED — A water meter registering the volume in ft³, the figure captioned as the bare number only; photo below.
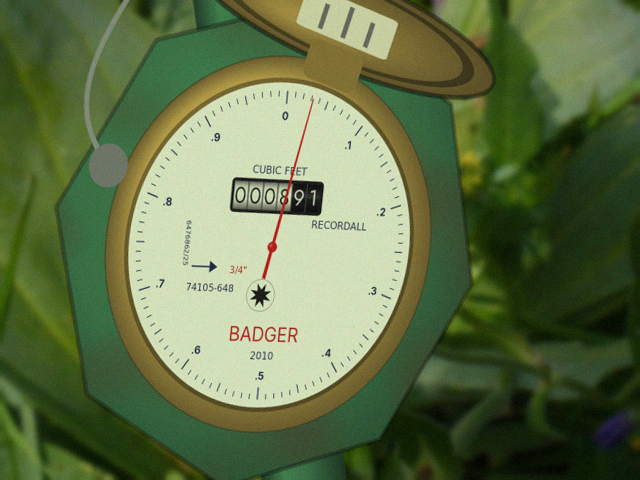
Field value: 891.03
